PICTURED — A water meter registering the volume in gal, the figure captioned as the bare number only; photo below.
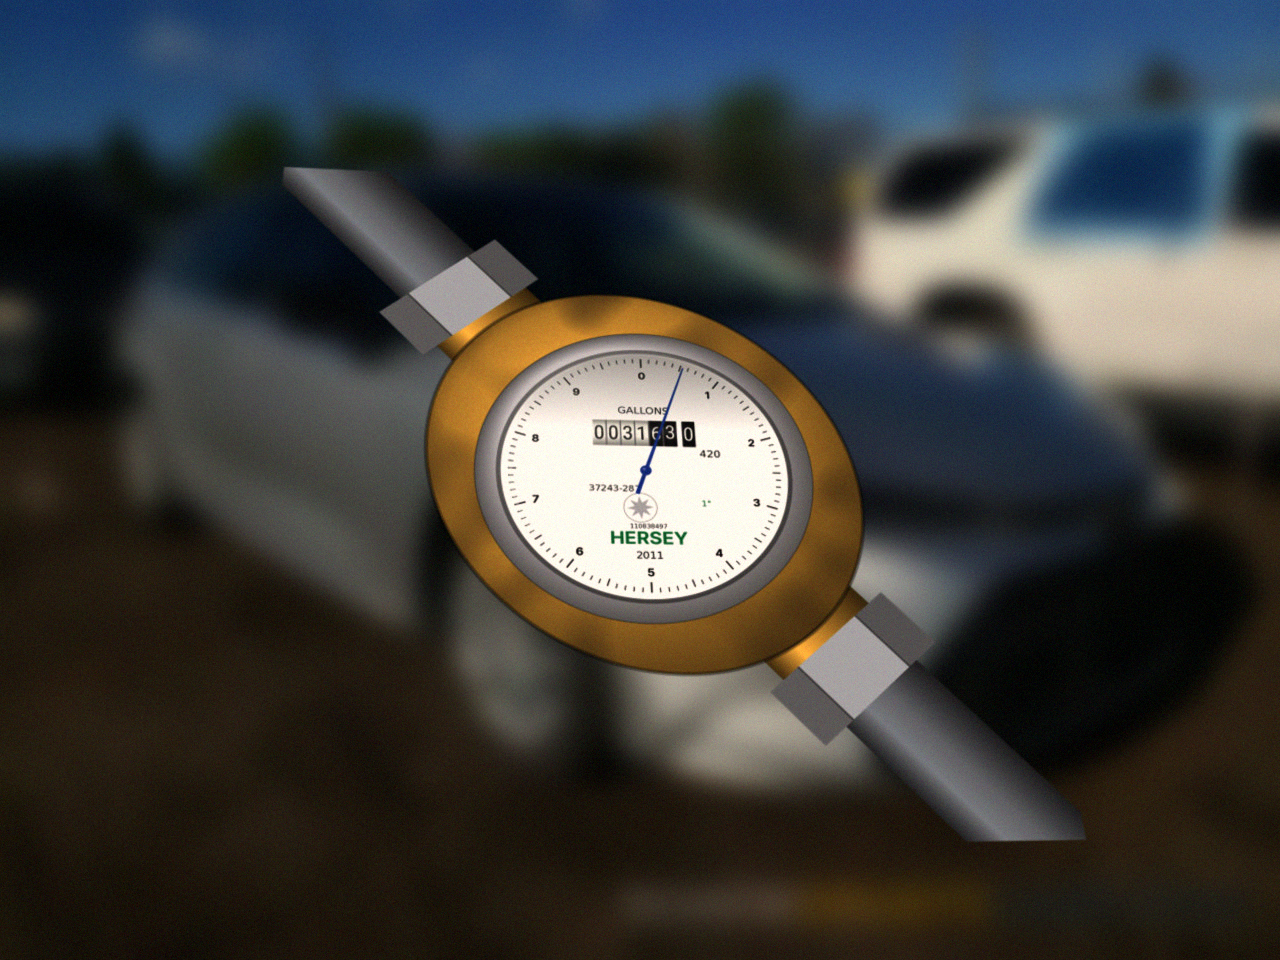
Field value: 31630.5
